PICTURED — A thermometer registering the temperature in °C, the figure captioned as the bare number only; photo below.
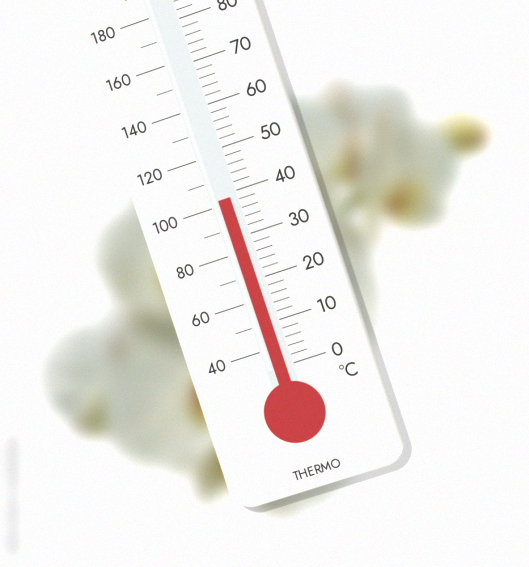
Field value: 39
